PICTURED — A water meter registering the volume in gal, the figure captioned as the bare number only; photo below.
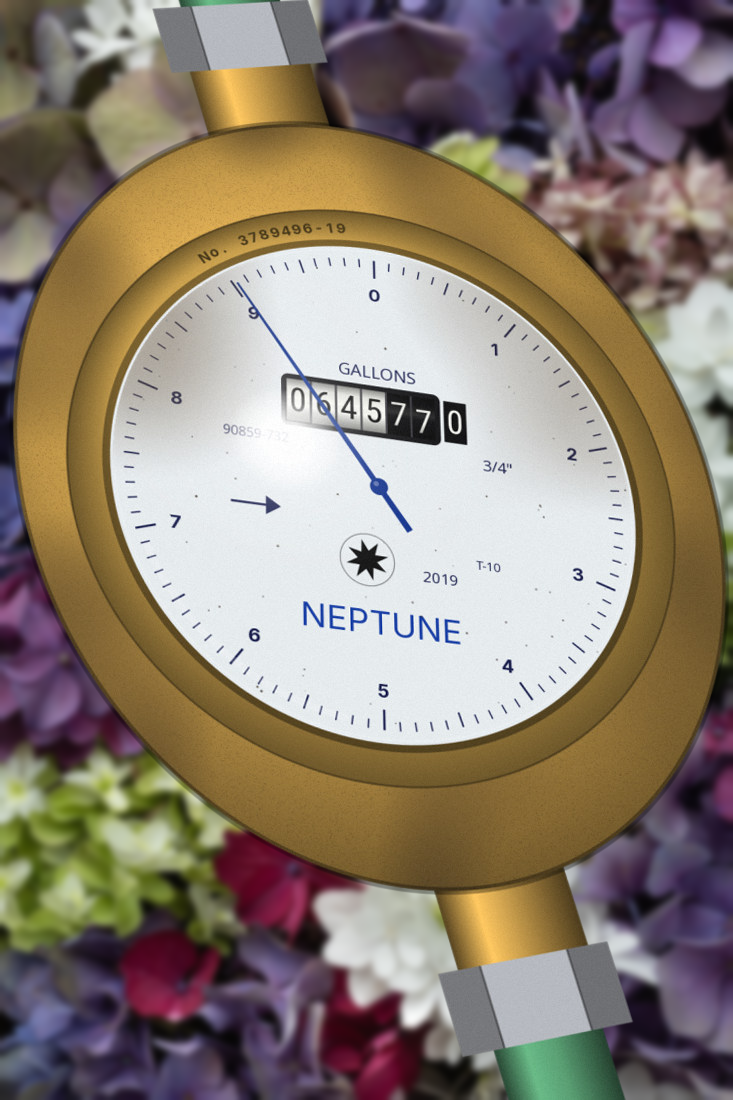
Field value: 645769.0
